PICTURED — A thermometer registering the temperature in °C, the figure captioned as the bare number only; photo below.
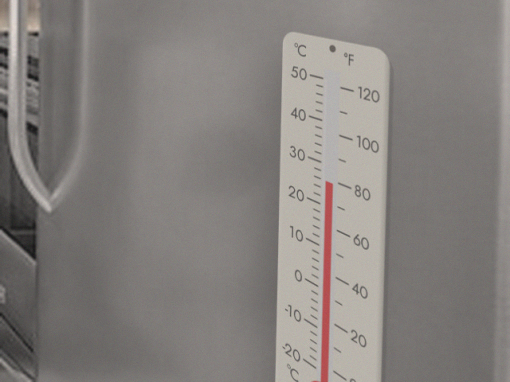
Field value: 26
